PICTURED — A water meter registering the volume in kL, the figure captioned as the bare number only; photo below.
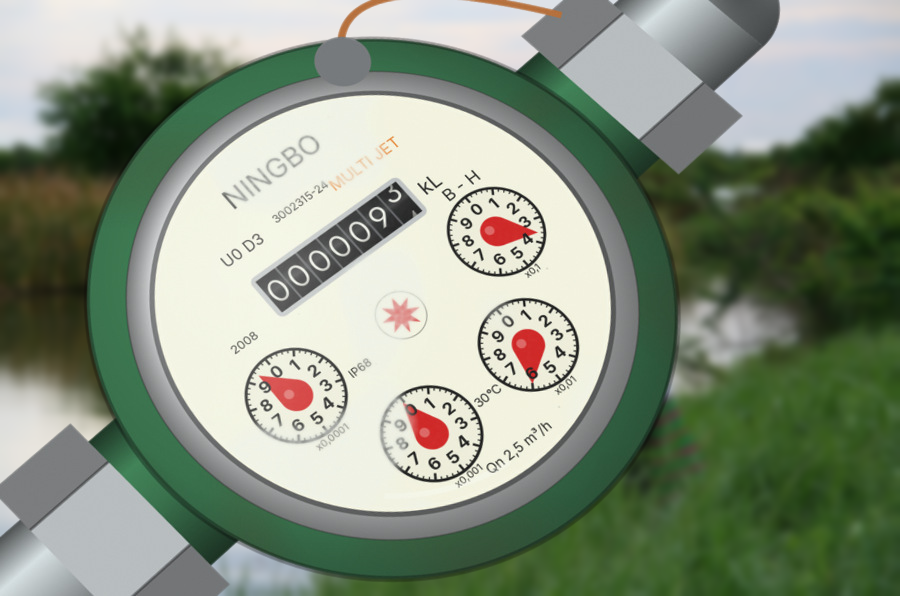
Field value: 93.3599
